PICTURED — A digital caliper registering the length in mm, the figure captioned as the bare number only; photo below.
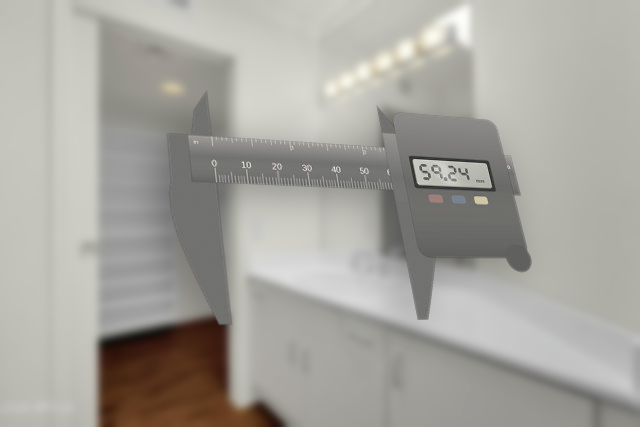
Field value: 59.24
